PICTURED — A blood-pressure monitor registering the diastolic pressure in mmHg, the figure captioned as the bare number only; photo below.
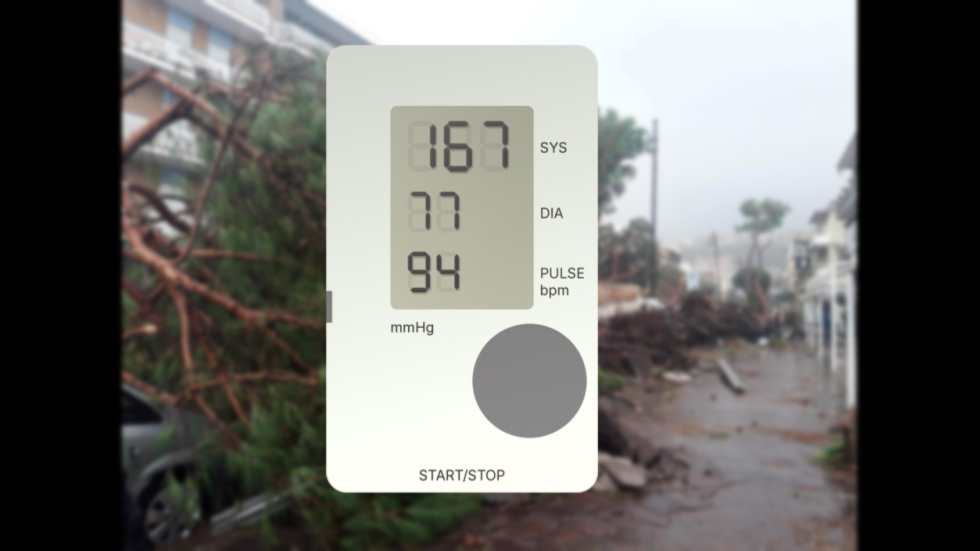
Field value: 77
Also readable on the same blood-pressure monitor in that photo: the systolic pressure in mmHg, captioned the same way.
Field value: 167
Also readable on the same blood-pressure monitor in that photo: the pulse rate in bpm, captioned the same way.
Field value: 94
